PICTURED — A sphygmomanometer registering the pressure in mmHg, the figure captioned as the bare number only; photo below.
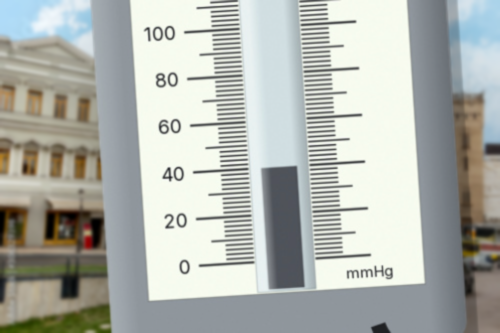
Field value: 40
